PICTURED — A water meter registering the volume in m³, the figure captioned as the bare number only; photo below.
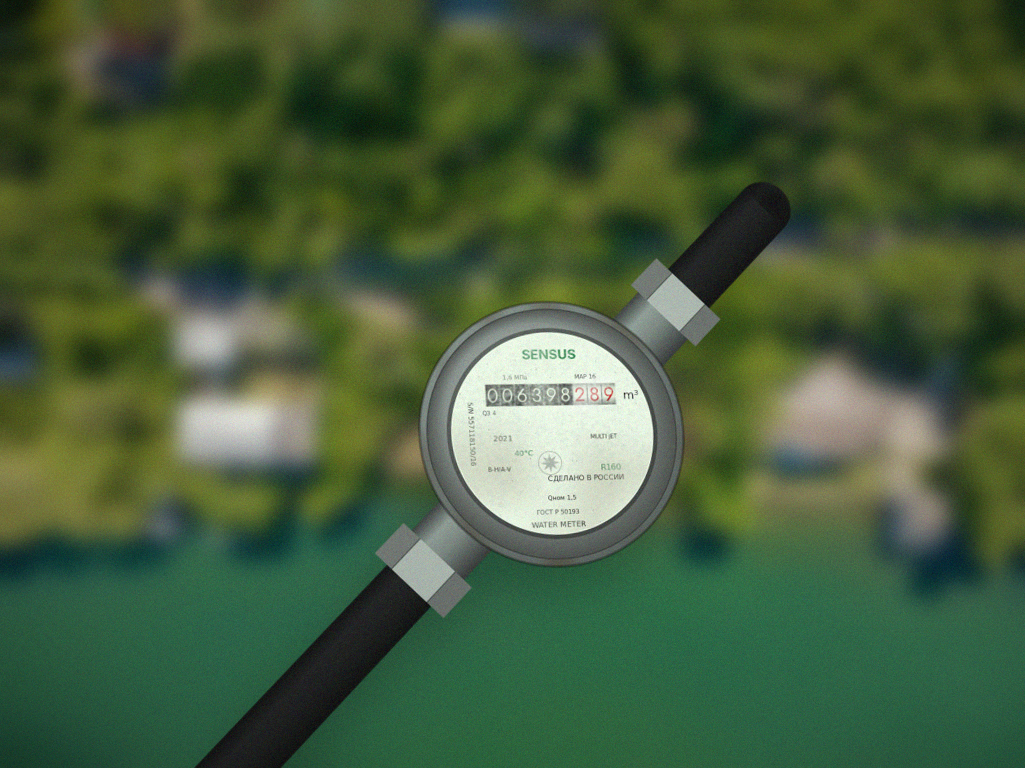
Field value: 6398.289
